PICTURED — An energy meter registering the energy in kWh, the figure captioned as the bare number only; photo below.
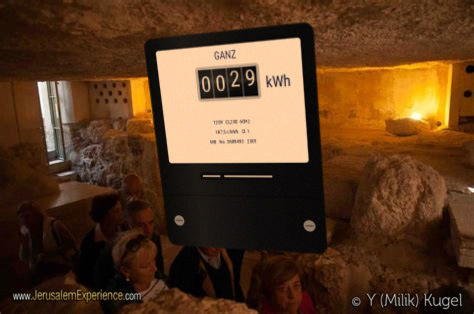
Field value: 29
